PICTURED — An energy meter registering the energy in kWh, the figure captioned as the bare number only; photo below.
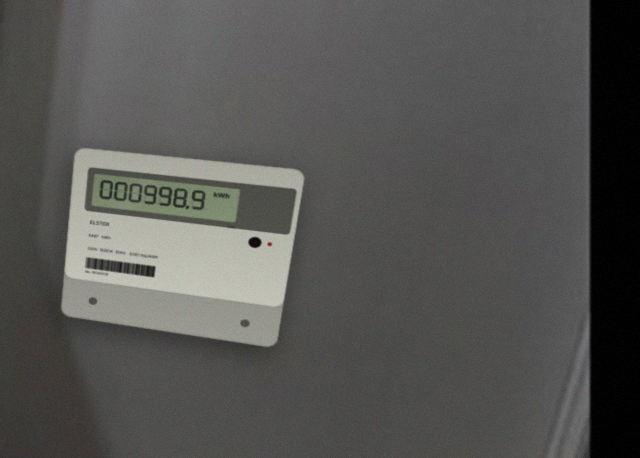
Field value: 998.9
